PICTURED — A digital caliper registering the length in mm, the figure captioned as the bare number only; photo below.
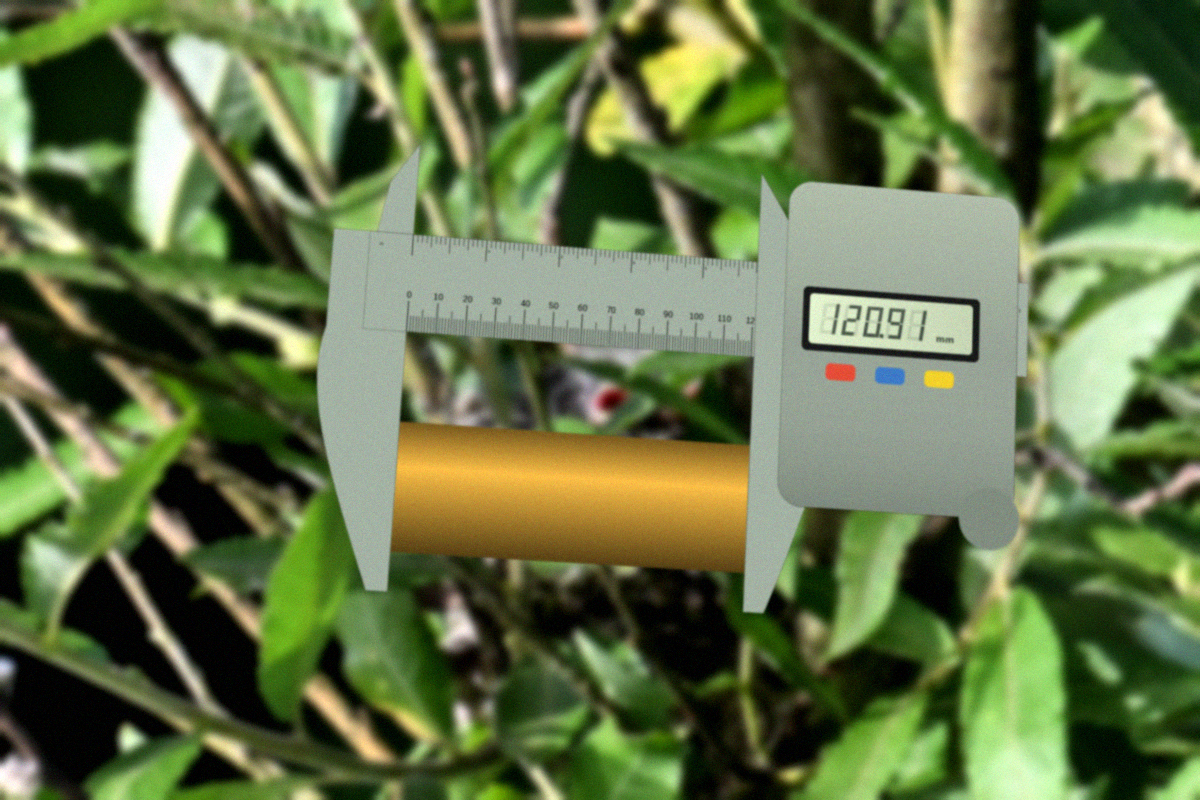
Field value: 120.91
